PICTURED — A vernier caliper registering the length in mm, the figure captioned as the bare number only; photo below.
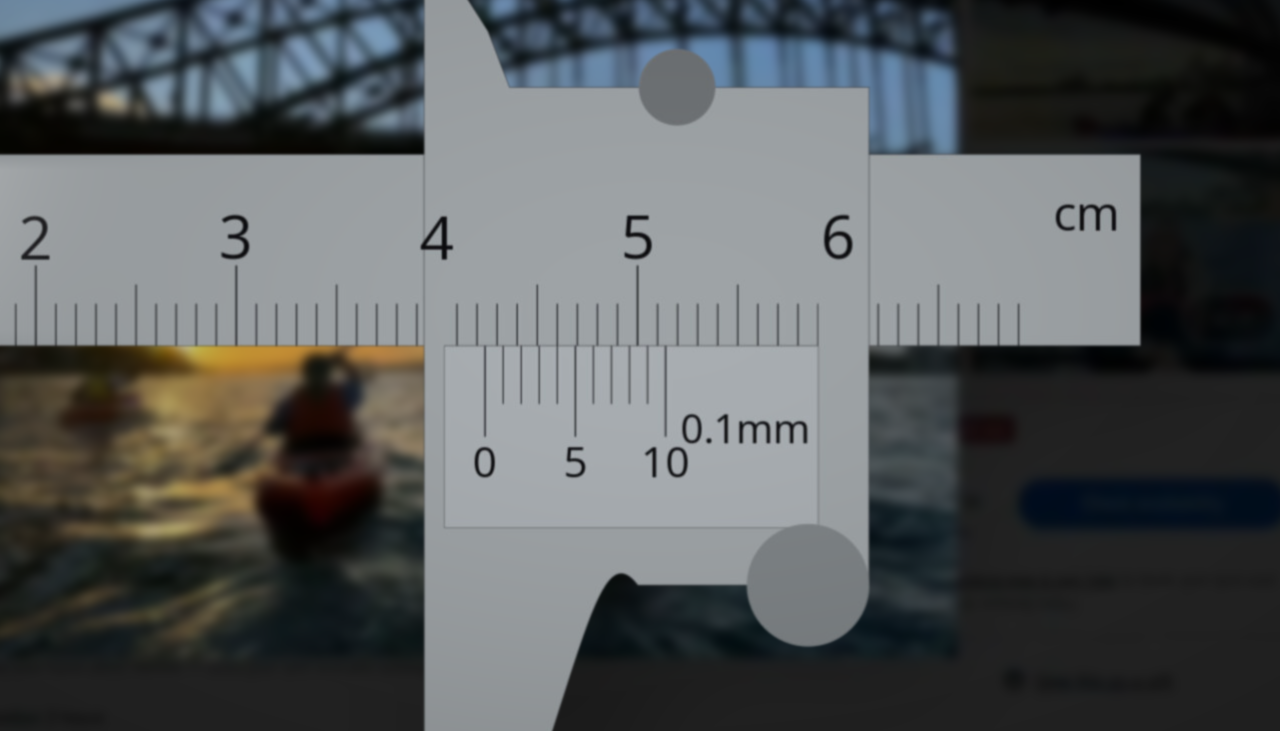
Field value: 42.4
